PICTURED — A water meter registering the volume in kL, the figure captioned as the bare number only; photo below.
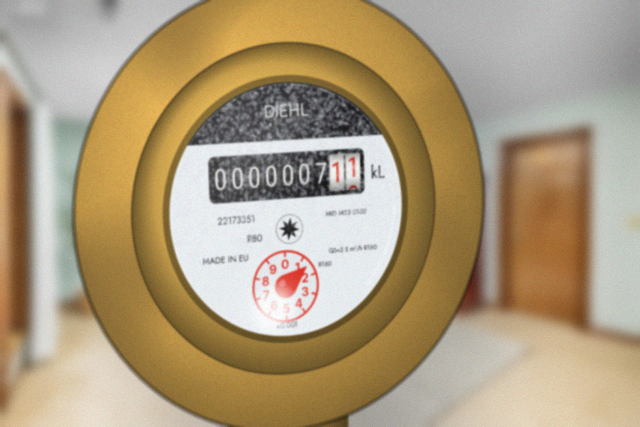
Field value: 7.111
